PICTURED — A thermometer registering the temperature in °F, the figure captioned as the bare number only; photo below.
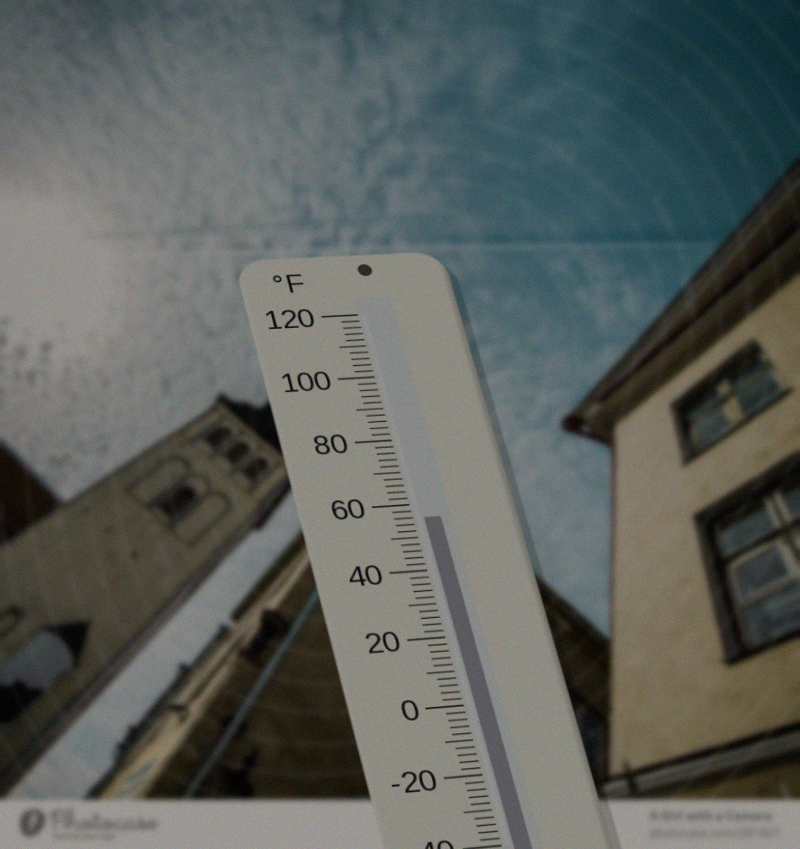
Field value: 56
